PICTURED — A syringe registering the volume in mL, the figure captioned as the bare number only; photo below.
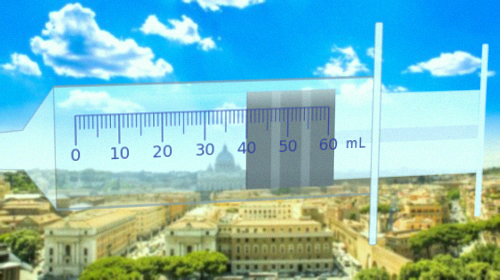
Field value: 40
